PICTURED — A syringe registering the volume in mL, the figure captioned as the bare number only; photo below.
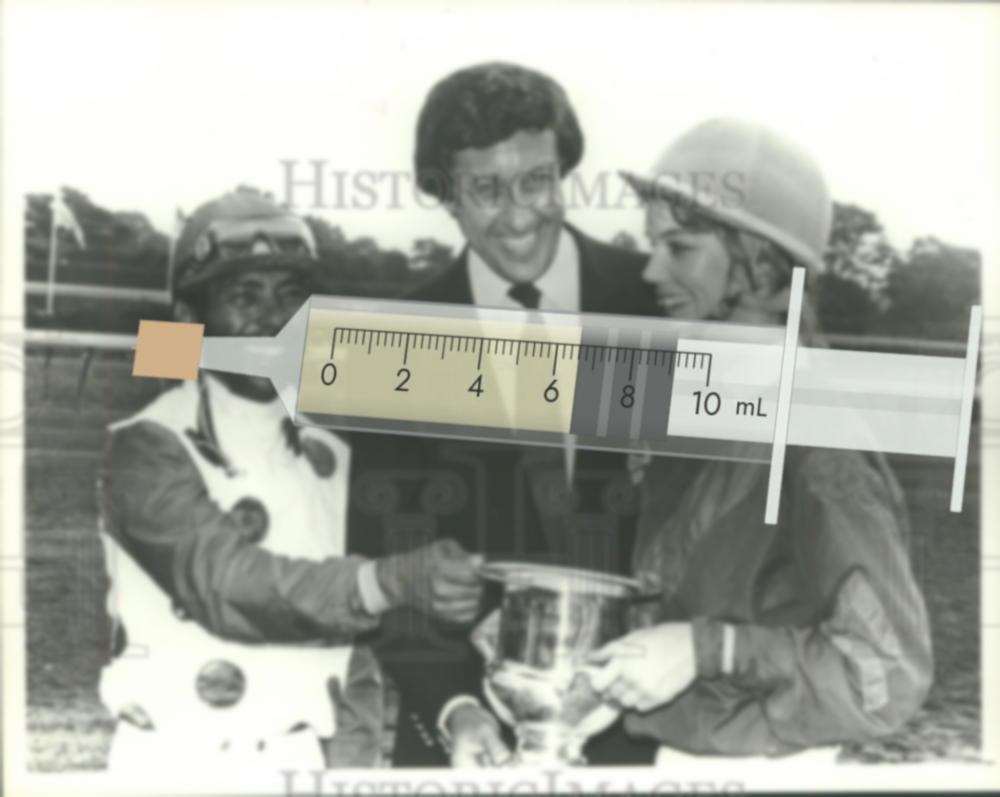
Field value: 6.6
